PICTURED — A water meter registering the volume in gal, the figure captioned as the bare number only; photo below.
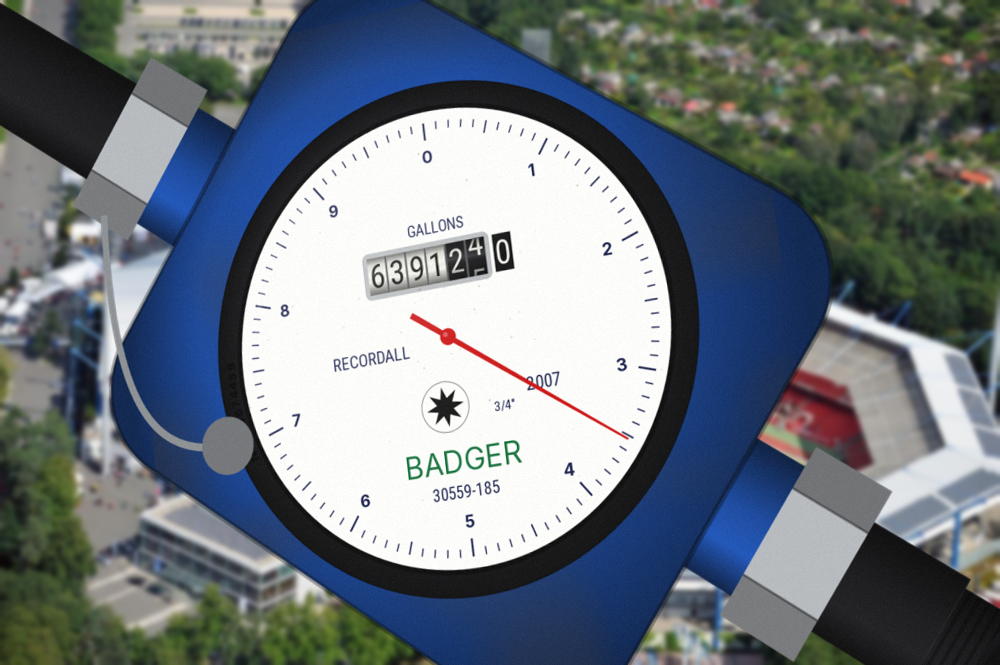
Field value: 6391243.5
